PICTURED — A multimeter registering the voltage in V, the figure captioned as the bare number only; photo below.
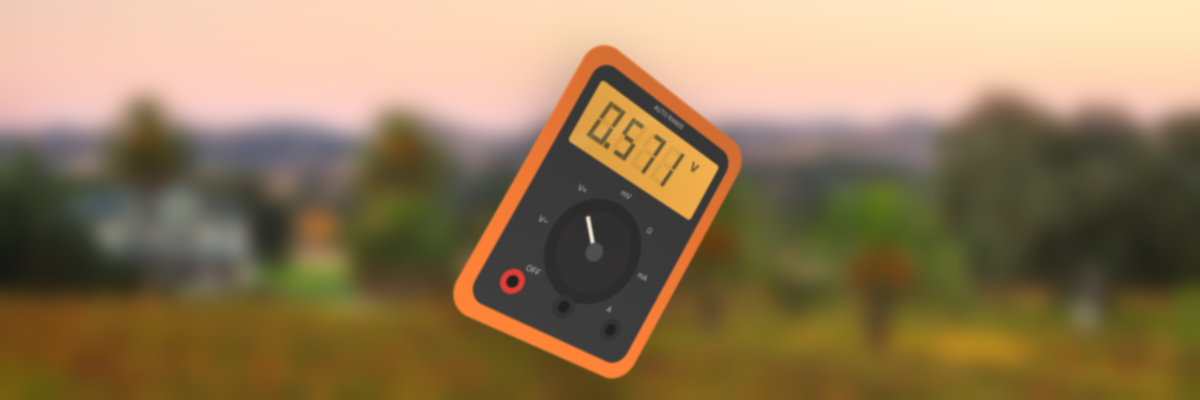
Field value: 0.571
